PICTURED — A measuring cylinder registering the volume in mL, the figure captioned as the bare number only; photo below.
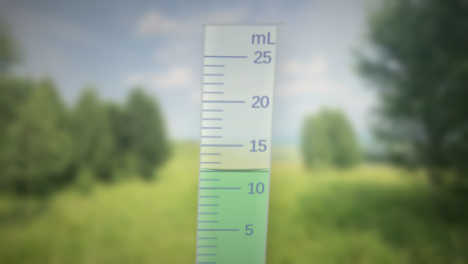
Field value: 12
